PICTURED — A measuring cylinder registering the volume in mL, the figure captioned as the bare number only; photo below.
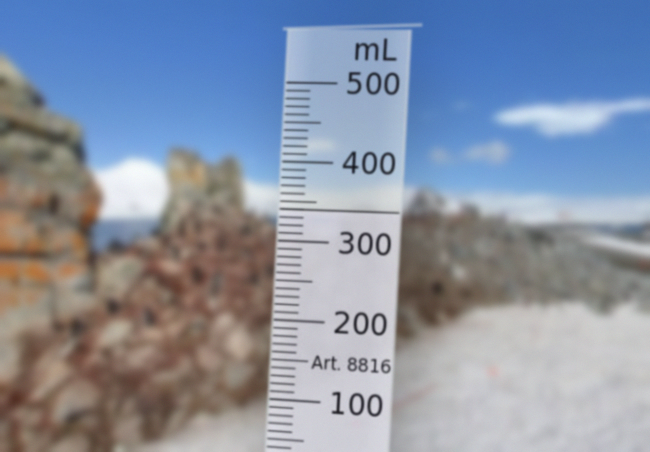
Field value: 340
